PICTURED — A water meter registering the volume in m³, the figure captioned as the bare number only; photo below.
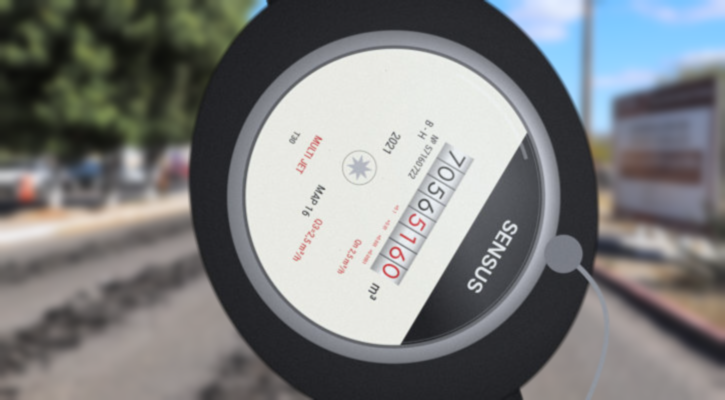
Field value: 7056.5160
